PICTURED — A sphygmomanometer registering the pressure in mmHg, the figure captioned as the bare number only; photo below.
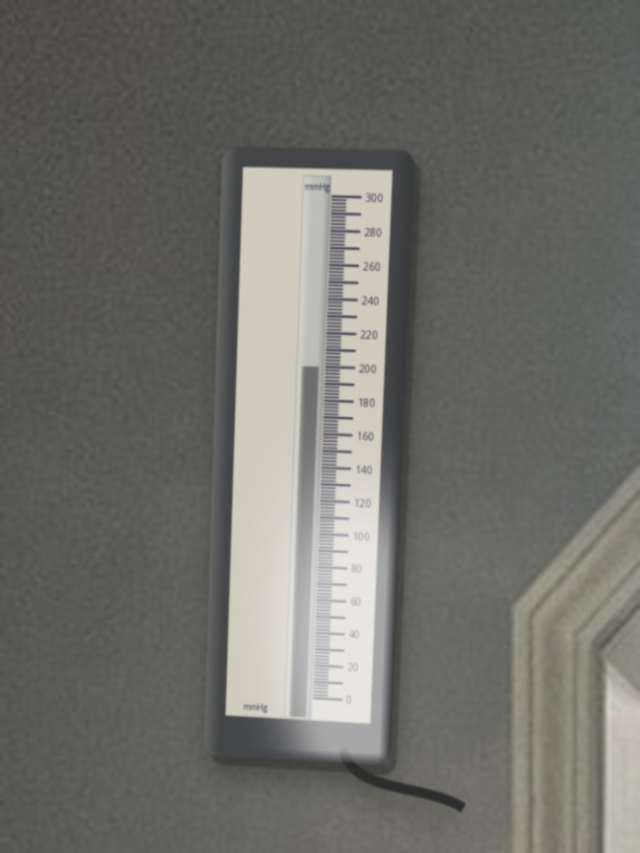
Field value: 200
